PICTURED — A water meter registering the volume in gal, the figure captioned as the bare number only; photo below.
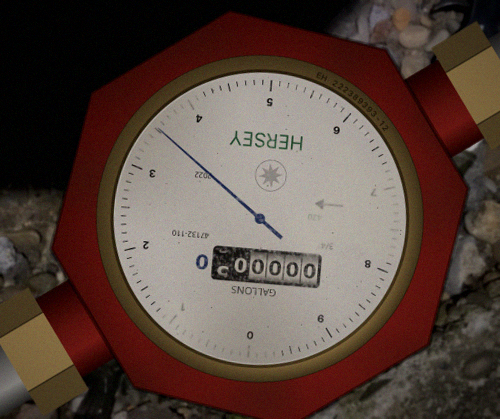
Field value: 53.5
